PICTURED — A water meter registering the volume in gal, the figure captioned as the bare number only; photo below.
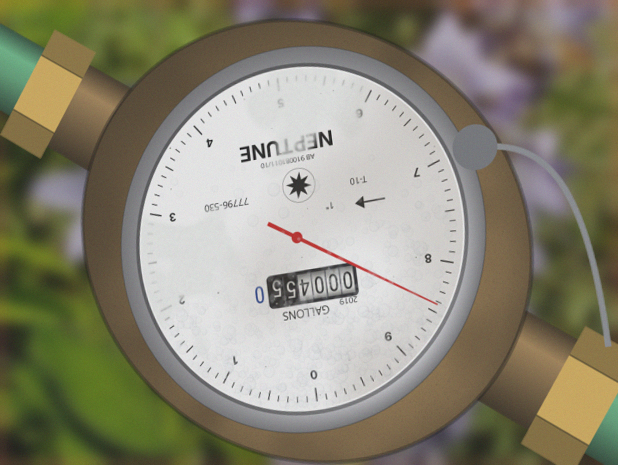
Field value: 4548.4
